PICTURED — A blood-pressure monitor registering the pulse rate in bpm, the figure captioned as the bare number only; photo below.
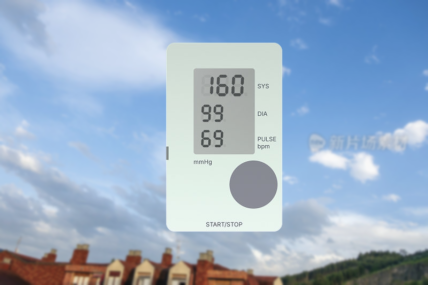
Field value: 69
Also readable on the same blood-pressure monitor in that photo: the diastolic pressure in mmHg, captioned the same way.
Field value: 99
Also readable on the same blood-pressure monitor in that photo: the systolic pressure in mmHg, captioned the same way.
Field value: 160
